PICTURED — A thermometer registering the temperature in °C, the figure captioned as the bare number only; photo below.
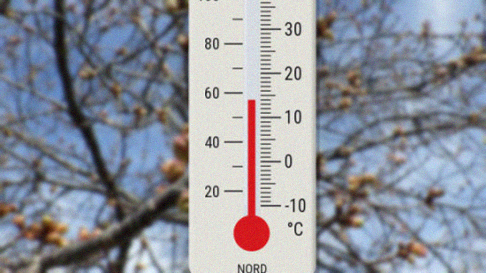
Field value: 14
